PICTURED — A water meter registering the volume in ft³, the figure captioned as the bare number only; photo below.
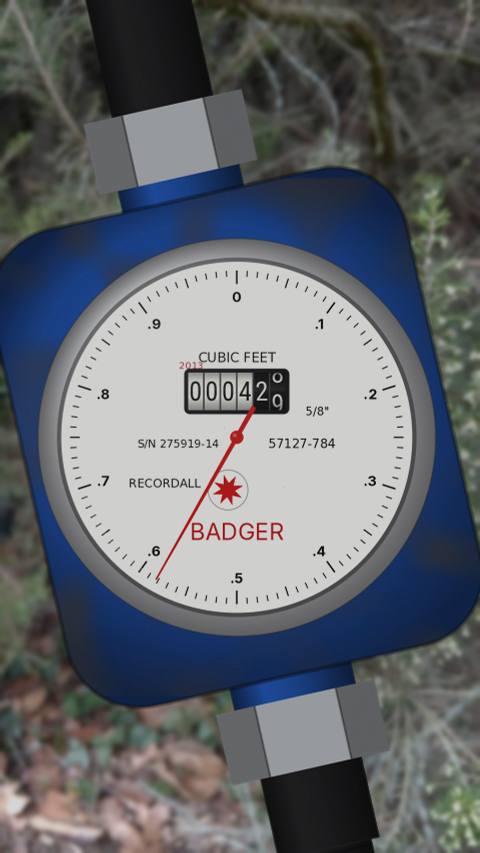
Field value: 428.58
